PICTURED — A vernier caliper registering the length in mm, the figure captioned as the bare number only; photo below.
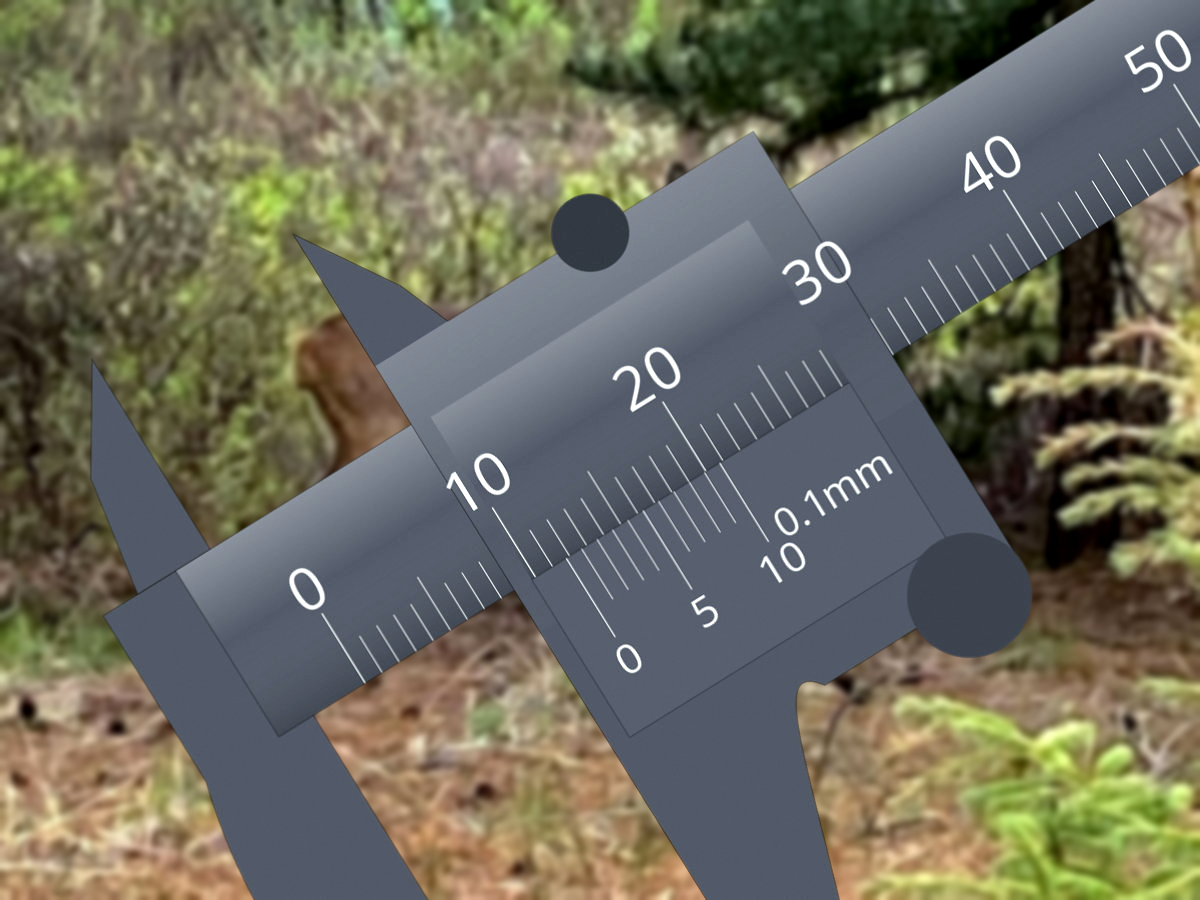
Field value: 11.8
